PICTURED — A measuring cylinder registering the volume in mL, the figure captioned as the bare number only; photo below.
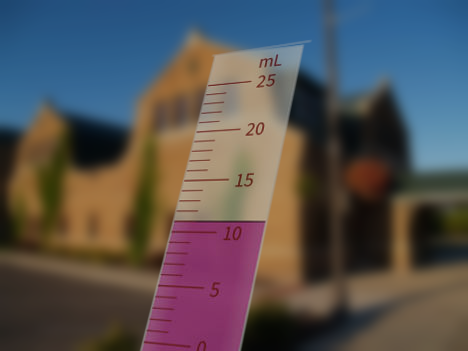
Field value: 11
